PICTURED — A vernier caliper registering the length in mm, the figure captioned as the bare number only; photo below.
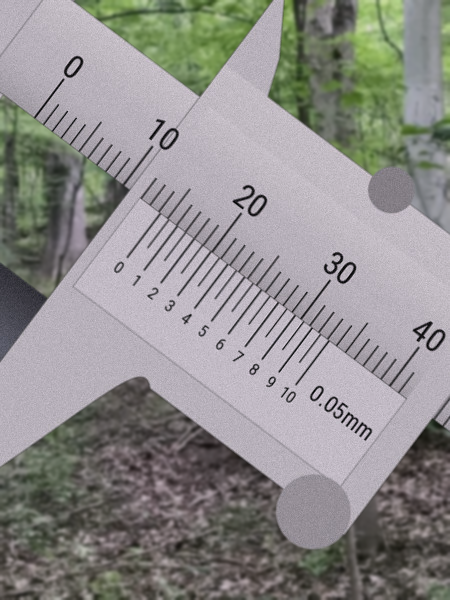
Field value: 14.2
